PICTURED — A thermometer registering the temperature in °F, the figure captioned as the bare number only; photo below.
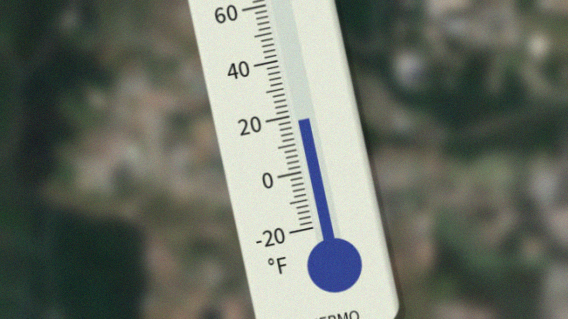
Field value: 18
